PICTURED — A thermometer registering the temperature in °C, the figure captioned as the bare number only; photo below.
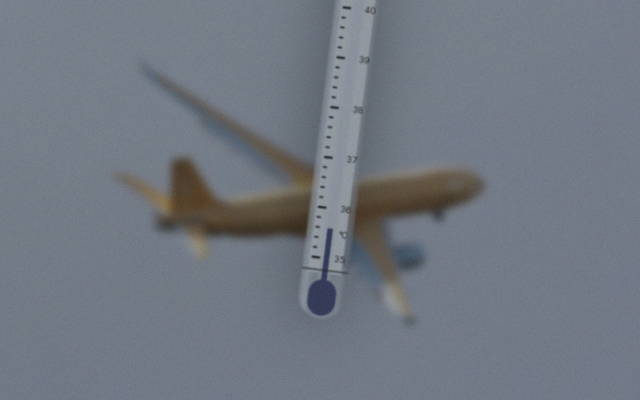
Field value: 35.6
